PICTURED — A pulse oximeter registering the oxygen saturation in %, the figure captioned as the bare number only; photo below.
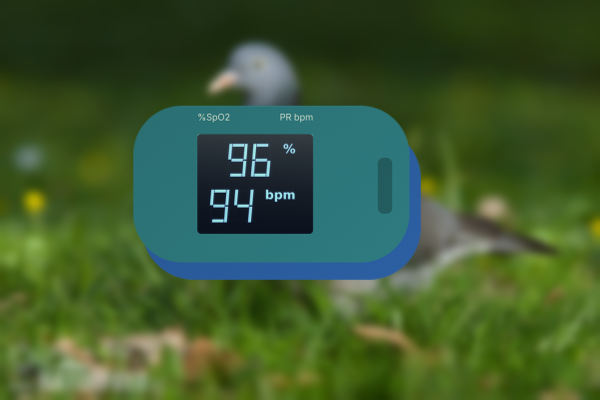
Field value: 96
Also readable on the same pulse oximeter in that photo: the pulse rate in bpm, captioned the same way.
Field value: 94
